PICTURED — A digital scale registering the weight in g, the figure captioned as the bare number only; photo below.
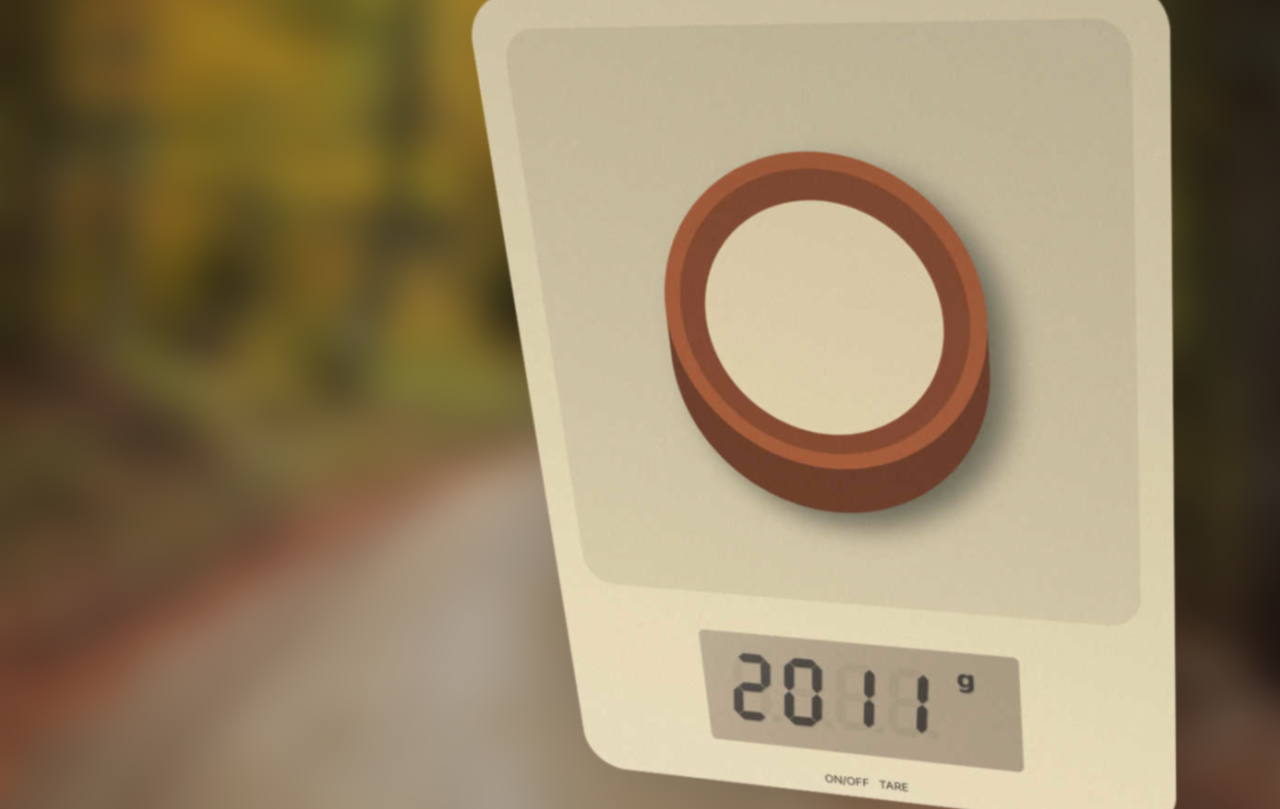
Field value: 2011
